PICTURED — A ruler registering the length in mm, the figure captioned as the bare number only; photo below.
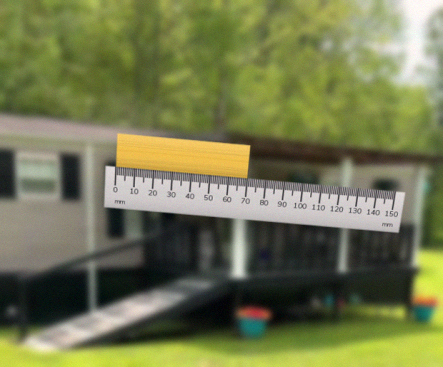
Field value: 70
